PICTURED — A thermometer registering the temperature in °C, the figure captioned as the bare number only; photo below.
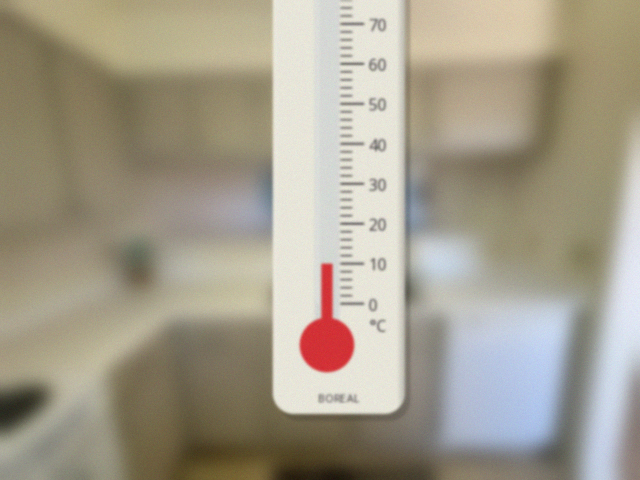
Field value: 10
